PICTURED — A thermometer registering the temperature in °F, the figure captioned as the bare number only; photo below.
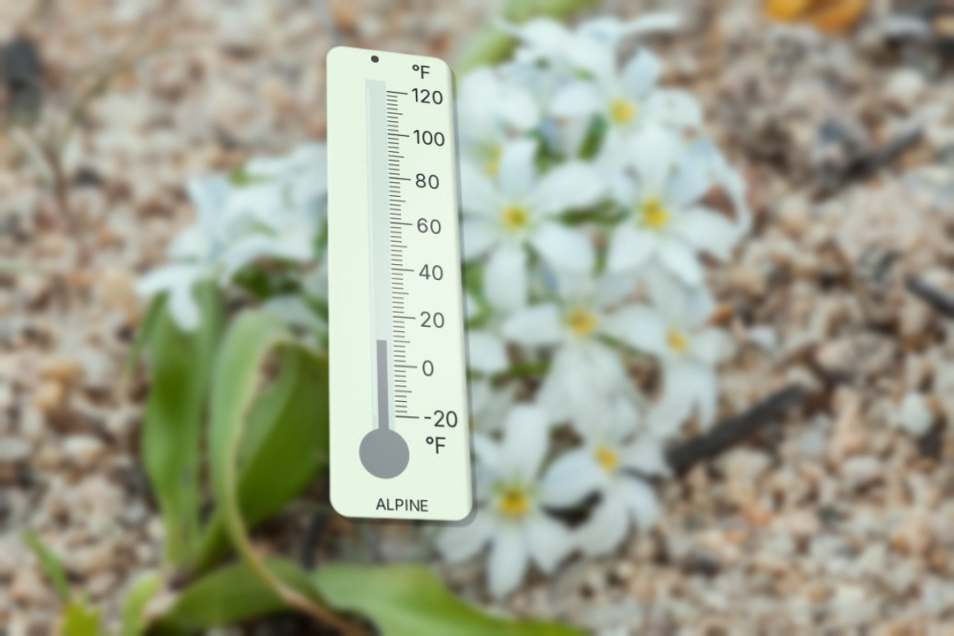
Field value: 10
